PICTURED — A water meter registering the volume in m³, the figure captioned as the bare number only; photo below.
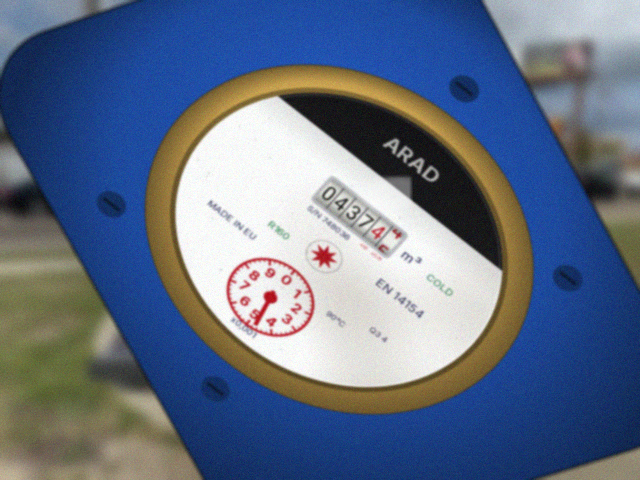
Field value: 437.444
